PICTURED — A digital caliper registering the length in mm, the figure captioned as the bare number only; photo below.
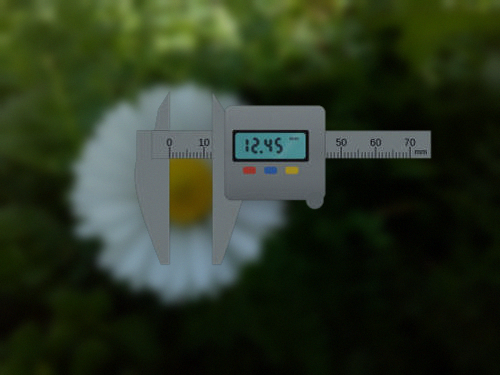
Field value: 12.45
